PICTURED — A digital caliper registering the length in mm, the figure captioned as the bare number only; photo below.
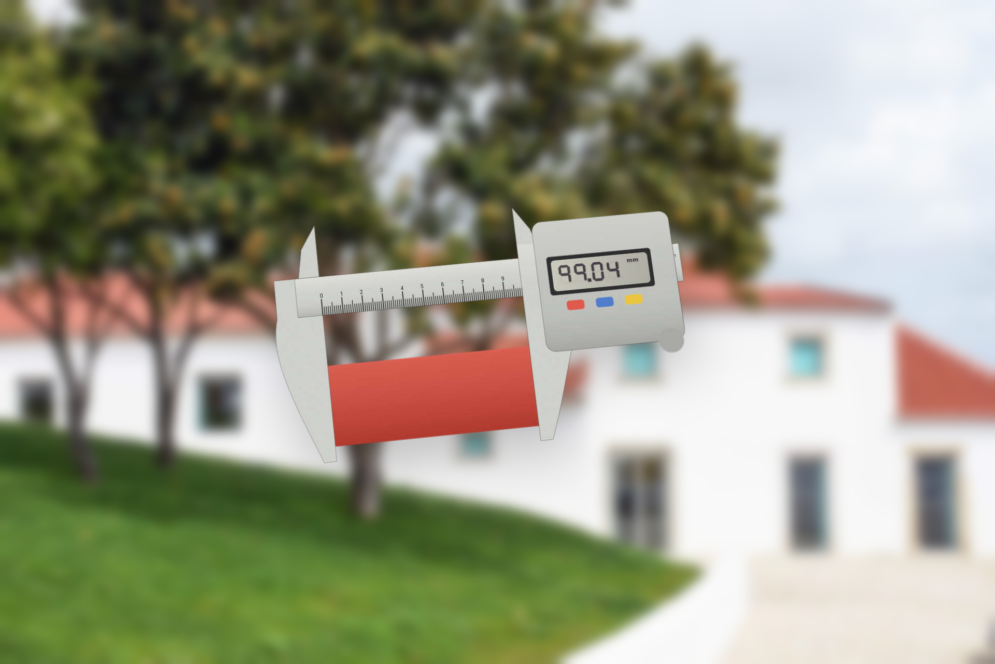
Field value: 99.04
